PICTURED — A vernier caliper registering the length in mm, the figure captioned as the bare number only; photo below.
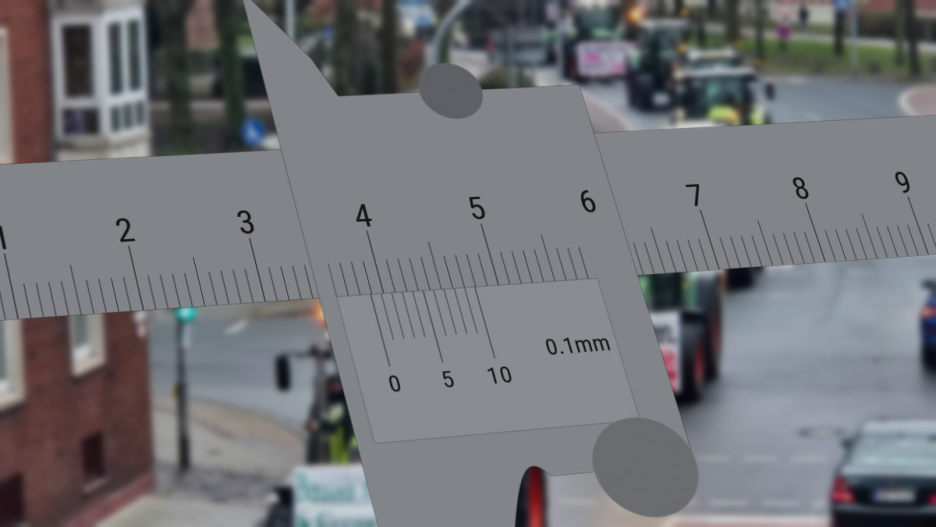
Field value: 38.9
